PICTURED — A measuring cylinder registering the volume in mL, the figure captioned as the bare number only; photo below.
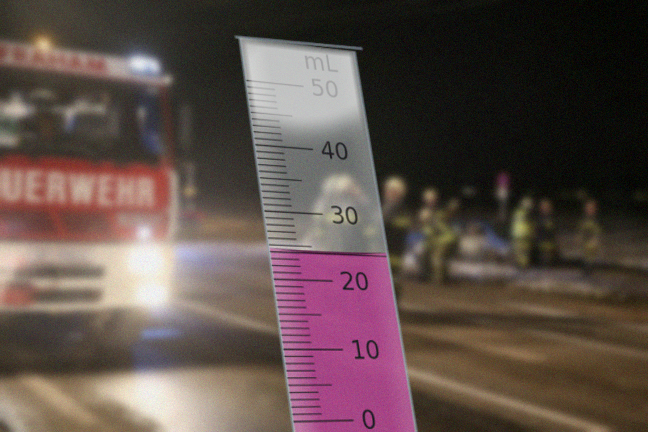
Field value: 24
